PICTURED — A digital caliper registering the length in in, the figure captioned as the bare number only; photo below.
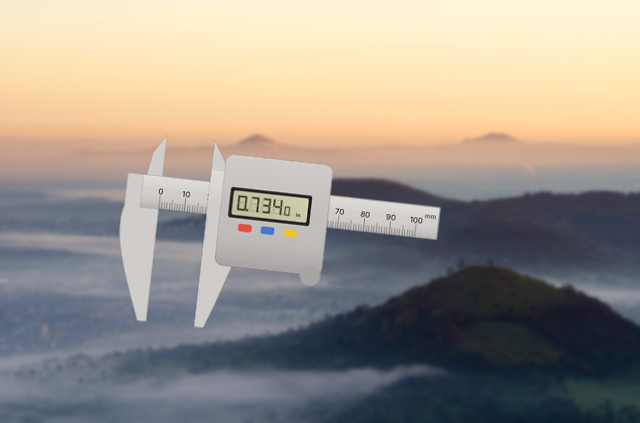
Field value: 0.7340
